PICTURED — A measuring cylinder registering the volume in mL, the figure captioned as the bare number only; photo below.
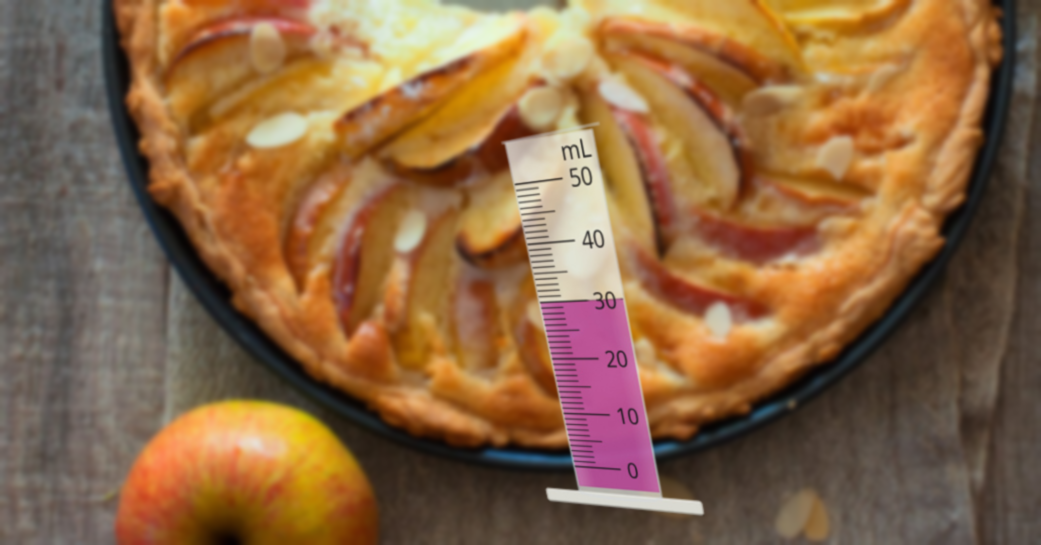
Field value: 30
